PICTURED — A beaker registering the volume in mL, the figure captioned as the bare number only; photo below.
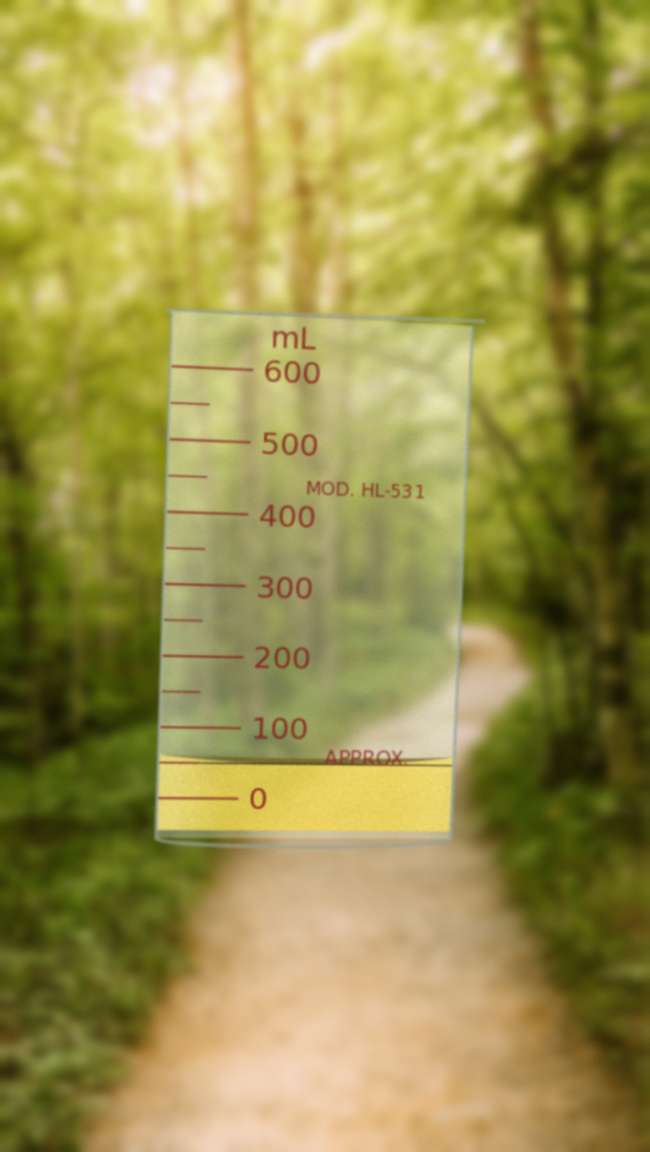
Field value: 50
